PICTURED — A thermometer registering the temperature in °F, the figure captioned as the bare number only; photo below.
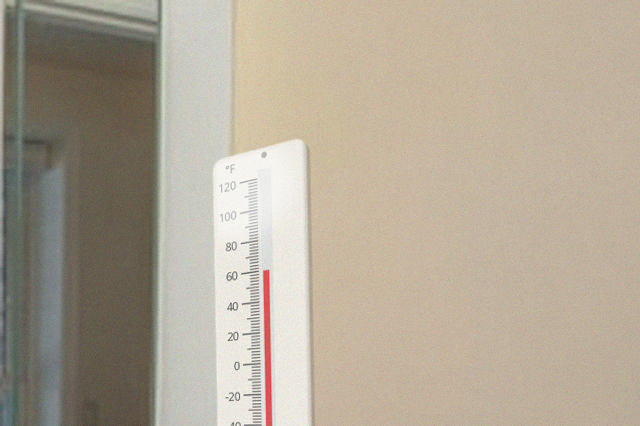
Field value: 60
